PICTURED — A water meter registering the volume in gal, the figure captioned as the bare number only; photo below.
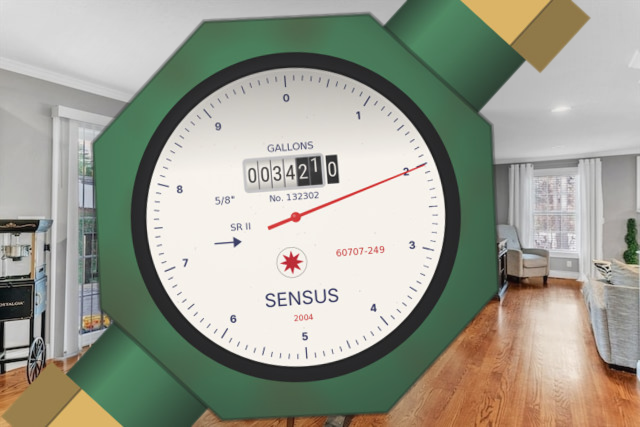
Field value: 34212.0
